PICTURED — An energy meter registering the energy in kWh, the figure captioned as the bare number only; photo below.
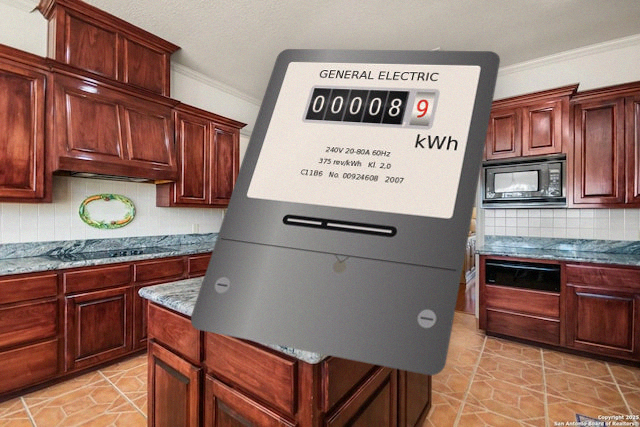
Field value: 8.9
